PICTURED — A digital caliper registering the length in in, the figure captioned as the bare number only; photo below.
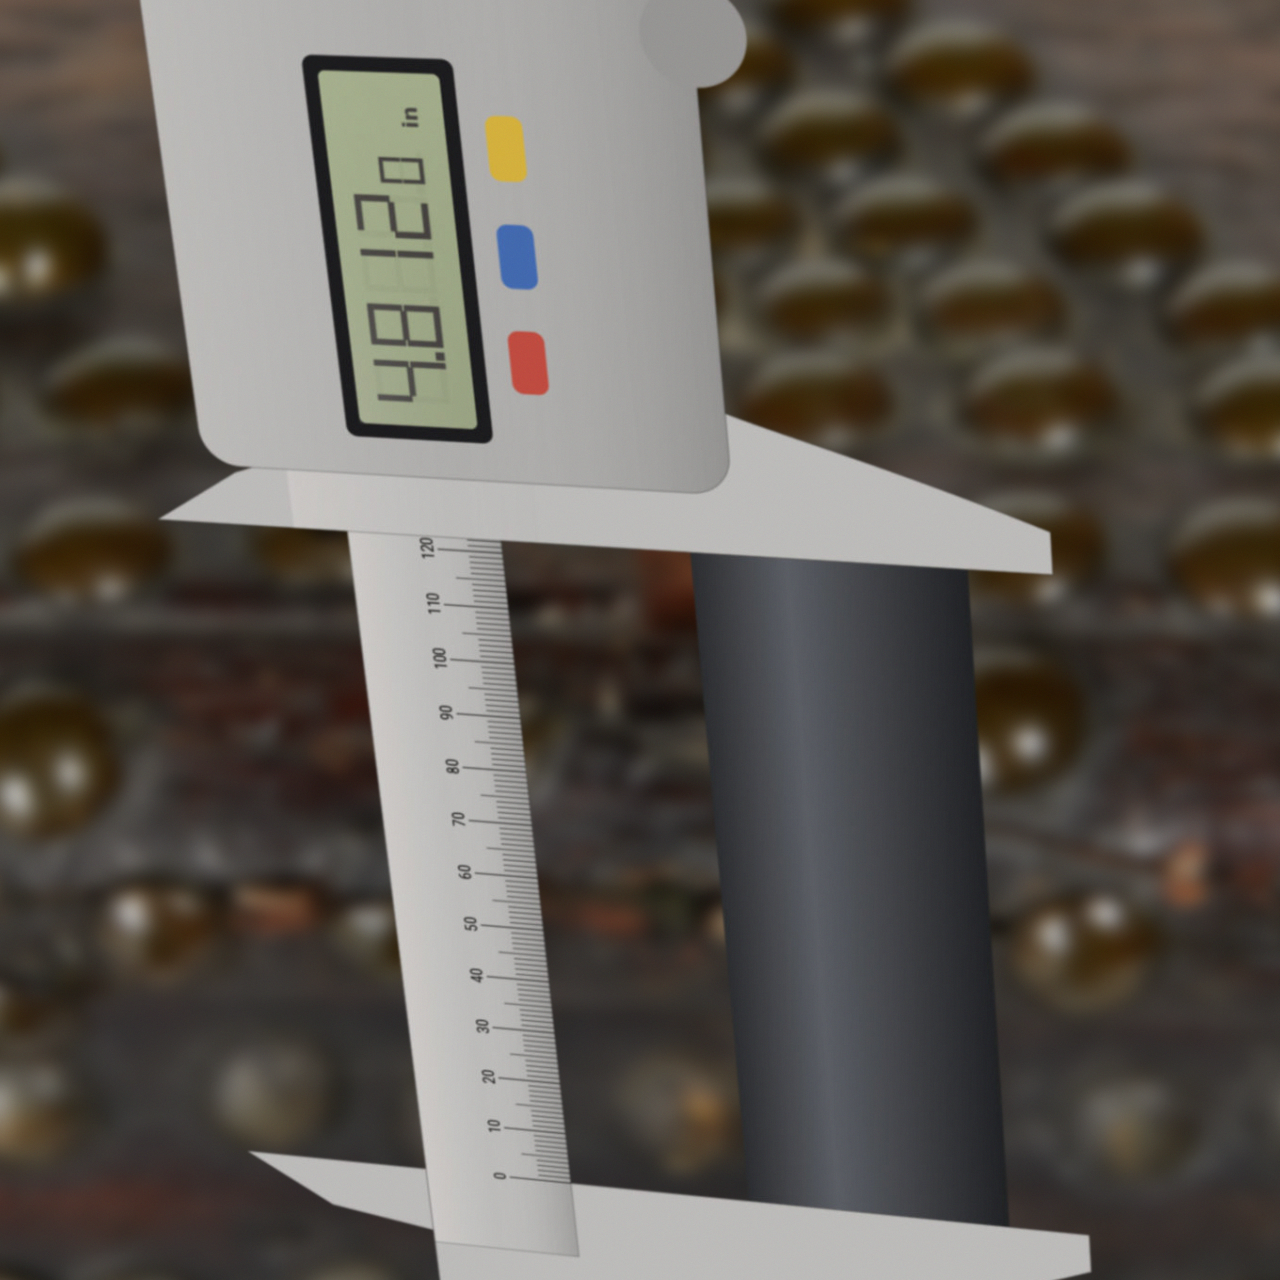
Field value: 4.8120
